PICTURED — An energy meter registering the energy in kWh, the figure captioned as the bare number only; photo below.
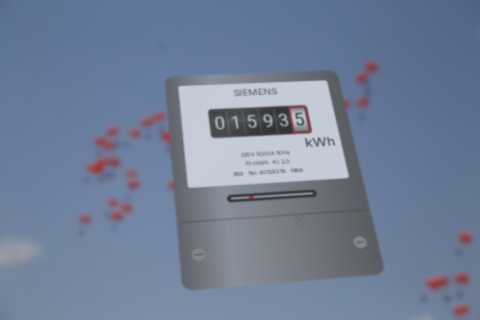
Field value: 1593.5
